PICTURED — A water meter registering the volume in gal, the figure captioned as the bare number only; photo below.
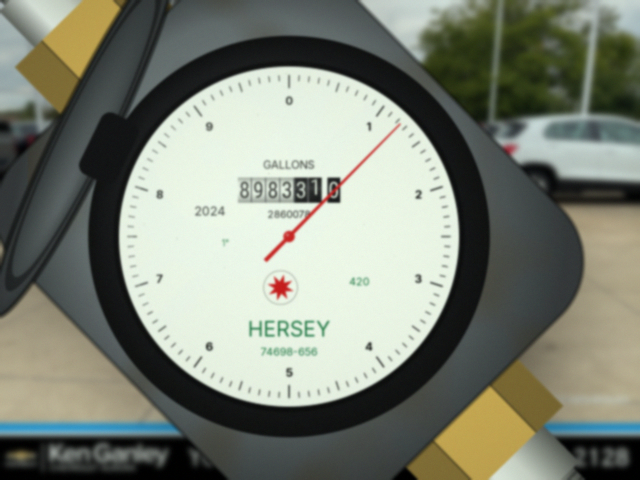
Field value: 8983311.2
